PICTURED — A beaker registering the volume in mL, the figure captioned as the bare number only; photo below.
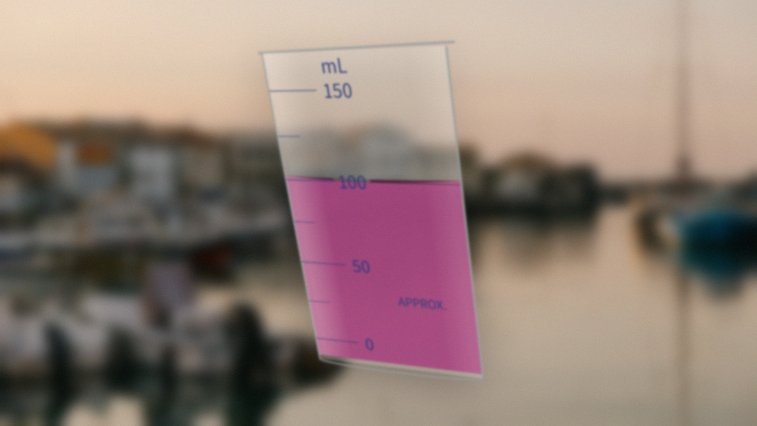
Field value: 100
